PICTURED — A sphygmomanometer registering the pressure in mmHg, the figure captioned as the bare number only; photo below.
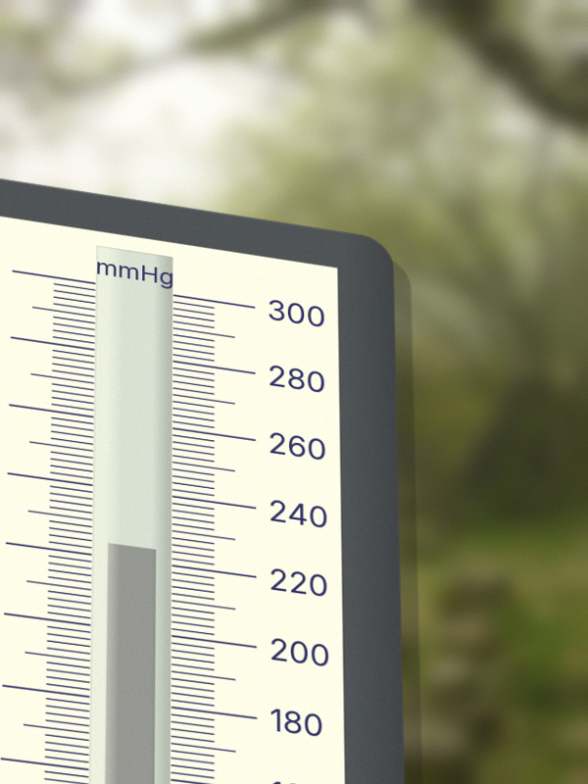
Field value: 224
